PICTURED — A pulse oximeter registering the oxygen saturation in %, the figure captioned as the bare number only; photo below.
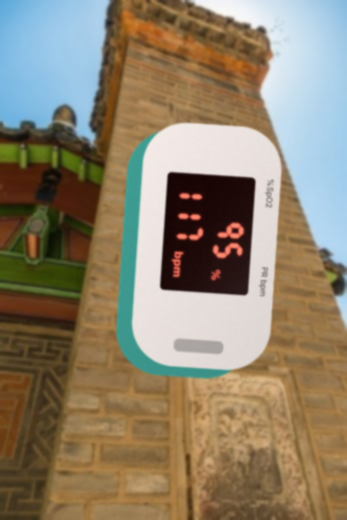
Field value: 95
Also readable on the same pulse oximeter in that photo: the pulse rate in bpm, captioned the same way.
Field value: 117
